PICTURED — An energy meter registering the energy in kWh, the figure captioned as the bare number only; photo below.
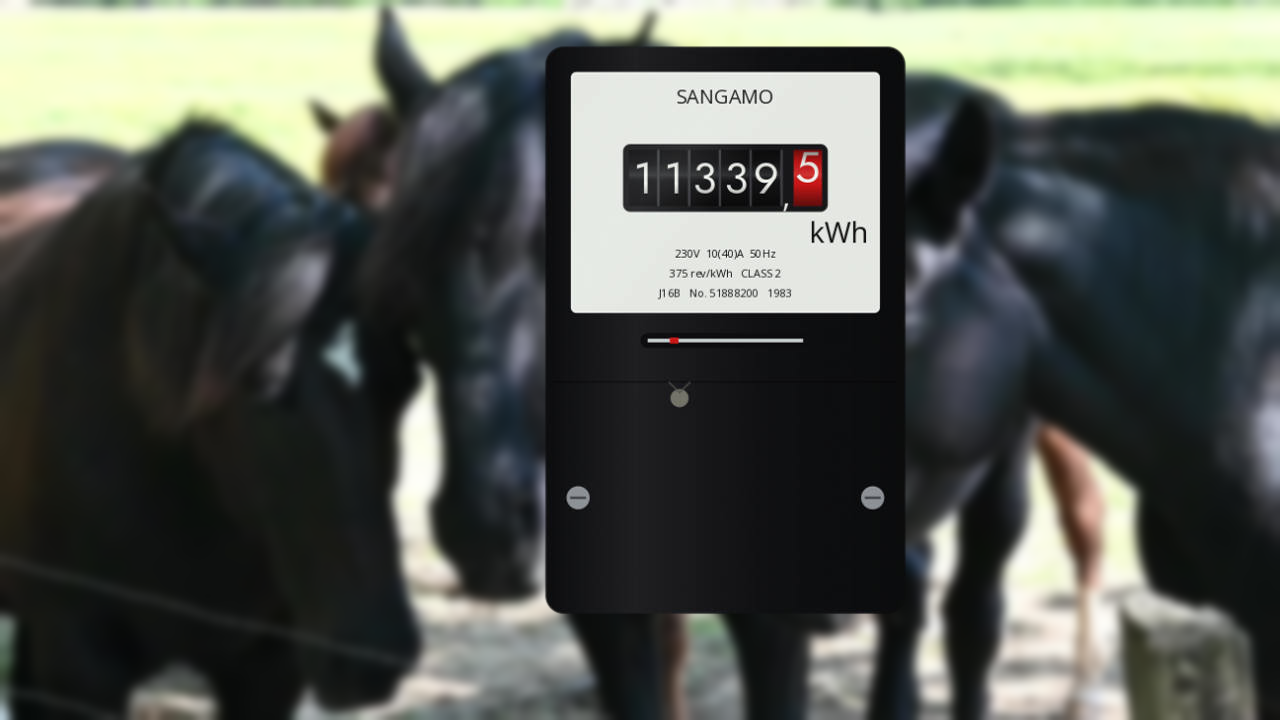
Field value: 11339.5
